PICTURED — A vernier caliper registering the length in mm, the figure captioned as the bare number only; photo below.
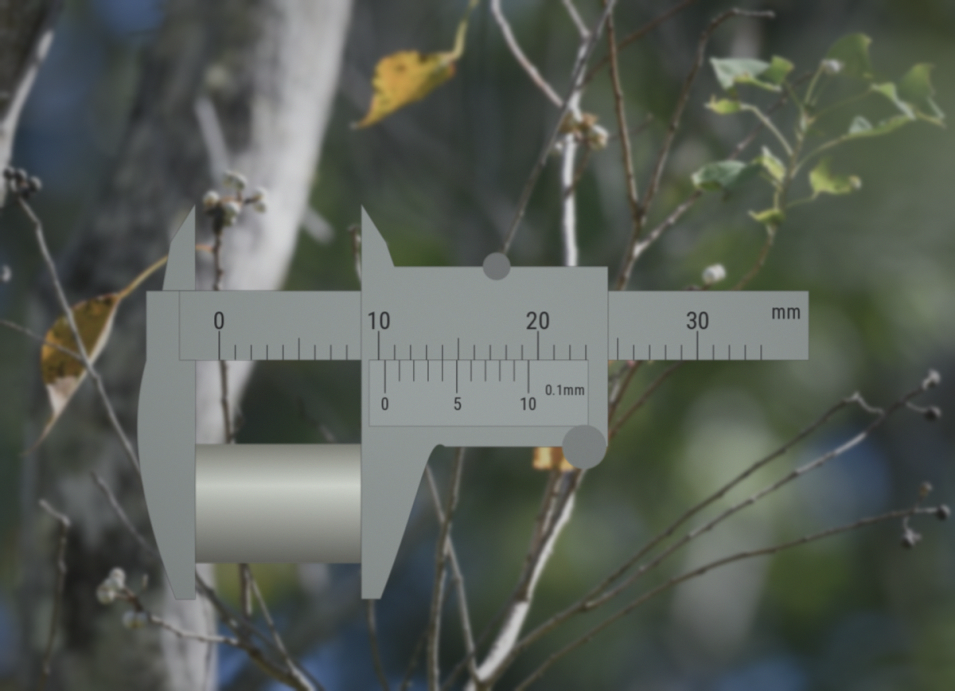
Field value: 10.4
